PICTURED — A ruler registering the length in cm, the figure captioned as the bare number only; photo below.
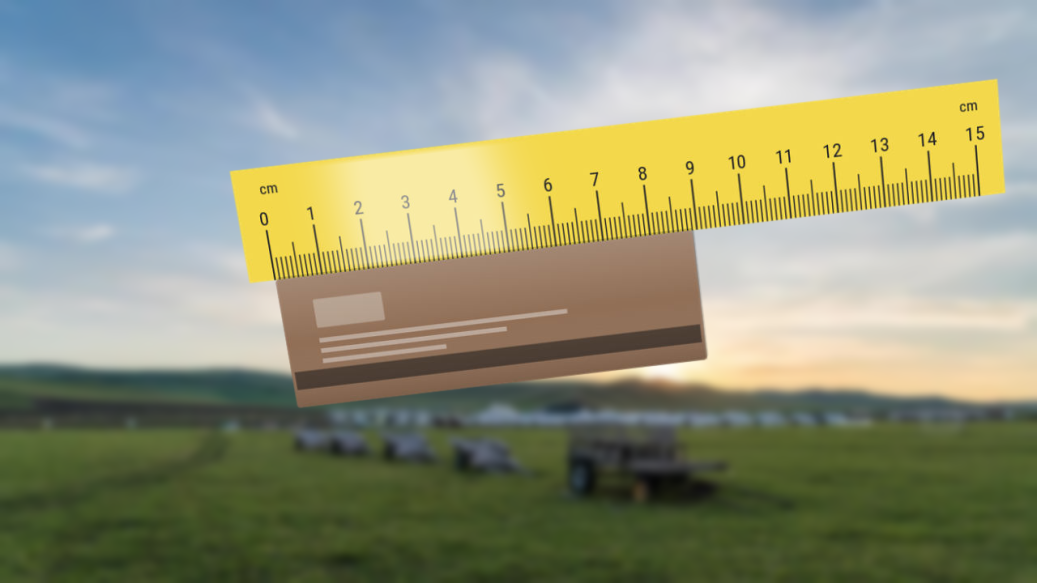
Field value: 8.9
